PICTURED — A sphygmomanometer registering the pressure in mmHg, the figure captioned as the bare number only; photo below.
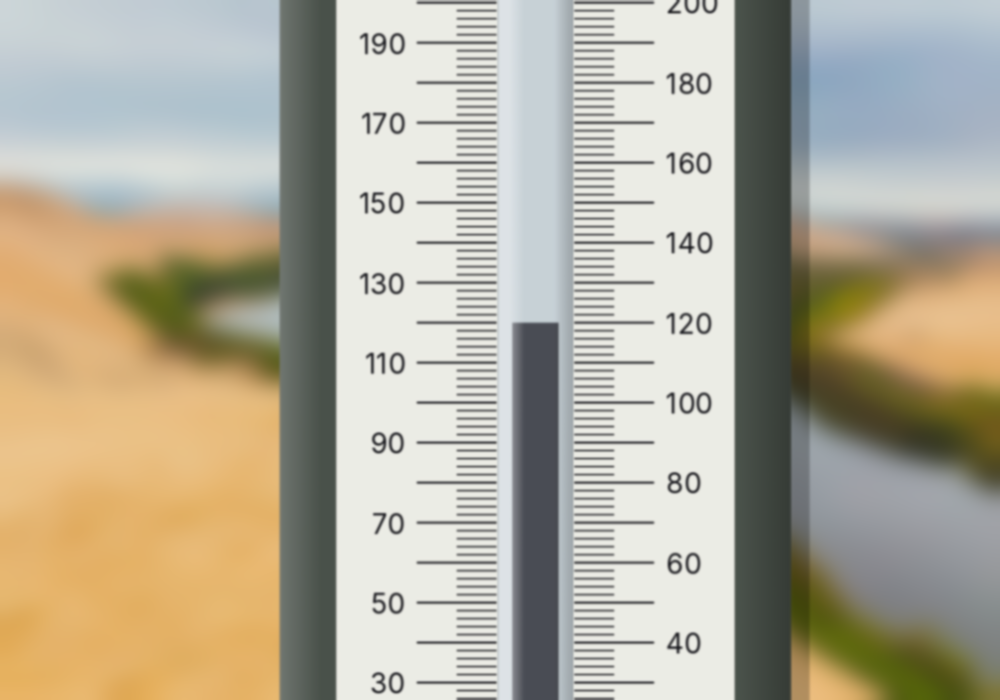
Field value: 120
